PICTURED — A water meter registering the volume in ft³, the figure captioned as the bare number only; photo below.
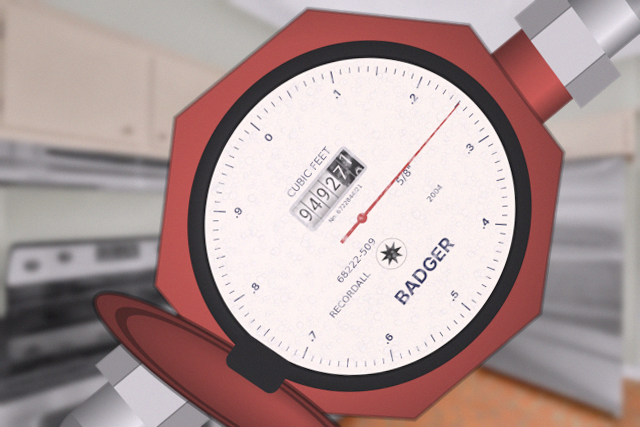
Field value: 949271.25
